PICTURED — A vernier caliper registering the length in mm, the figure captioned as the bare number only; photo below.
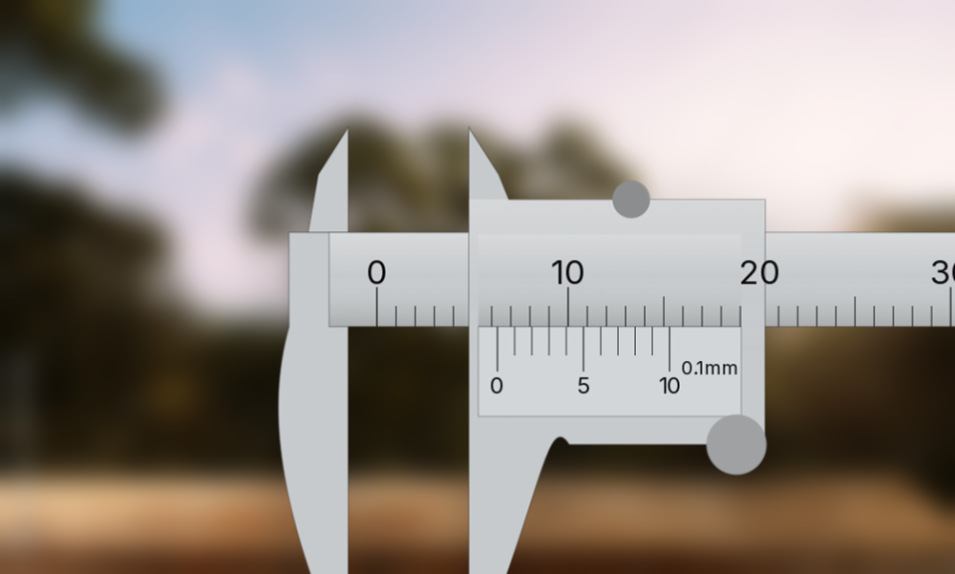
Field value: 6.3
